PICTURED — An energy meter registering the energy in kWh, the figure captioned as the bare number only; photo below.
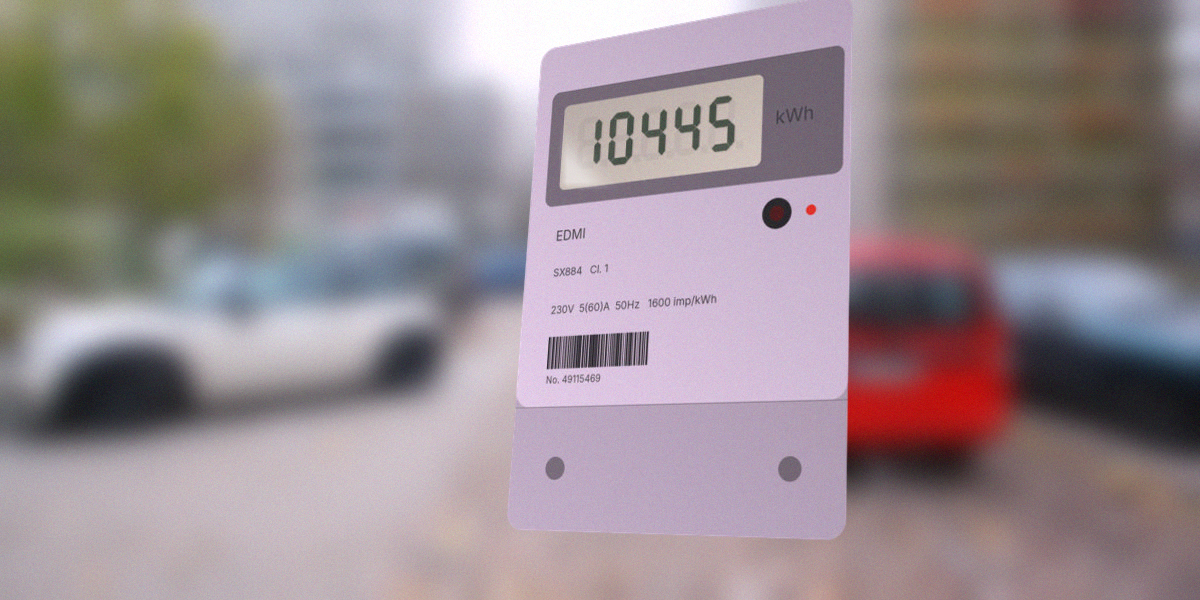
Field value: 10445
